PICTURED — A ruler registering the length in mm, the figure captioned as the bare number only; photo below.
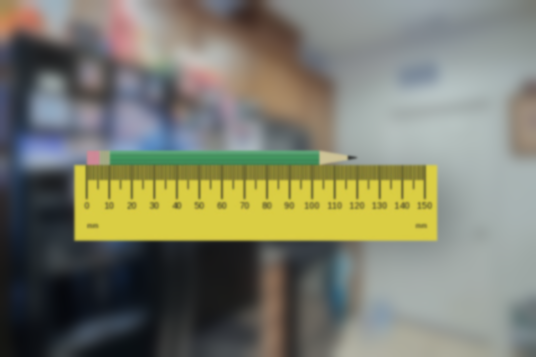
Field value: 120
